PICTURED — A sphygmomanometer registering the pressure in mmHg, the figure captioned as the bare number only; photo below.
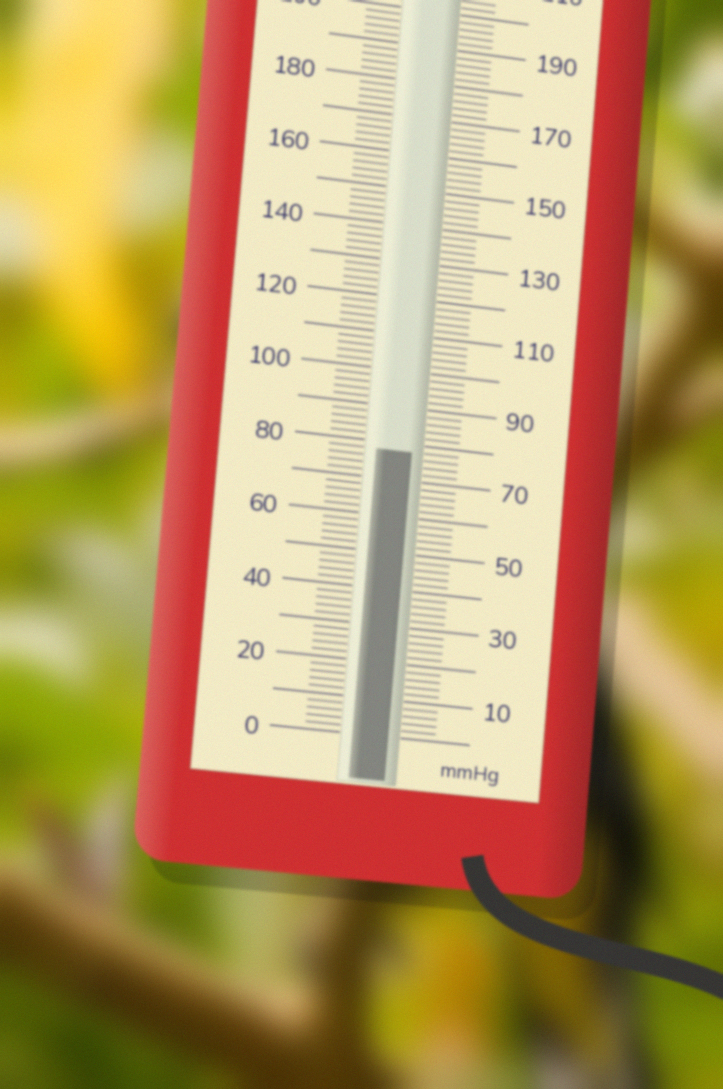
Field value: 78
